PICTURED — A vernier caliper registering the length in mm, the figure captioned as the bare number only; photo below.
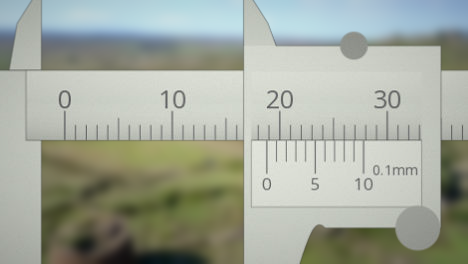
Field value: 18.8
